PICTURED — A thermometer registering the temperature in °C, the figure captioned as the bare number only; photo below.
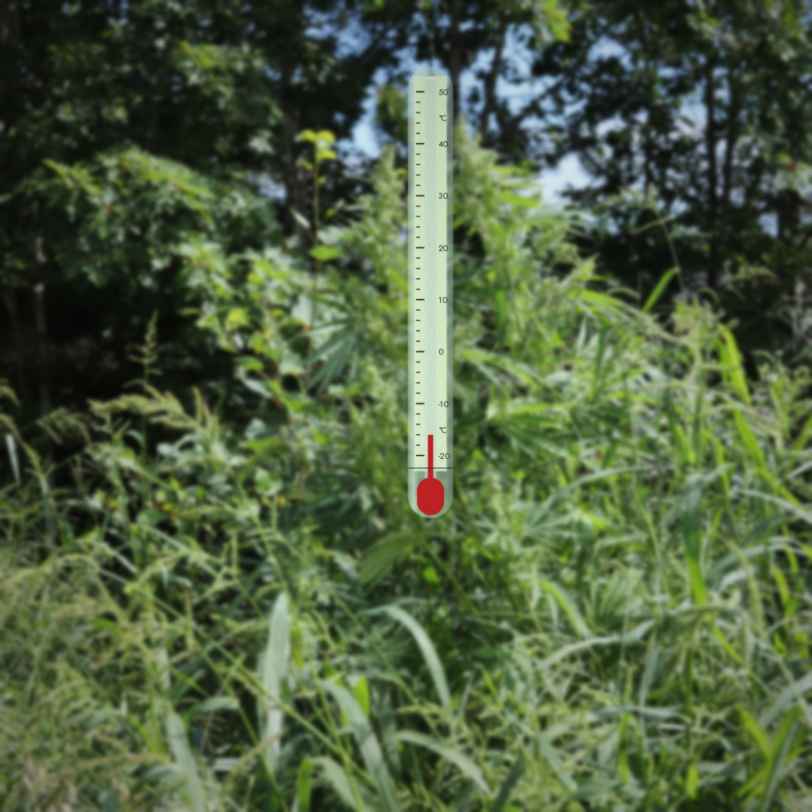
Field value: -16
